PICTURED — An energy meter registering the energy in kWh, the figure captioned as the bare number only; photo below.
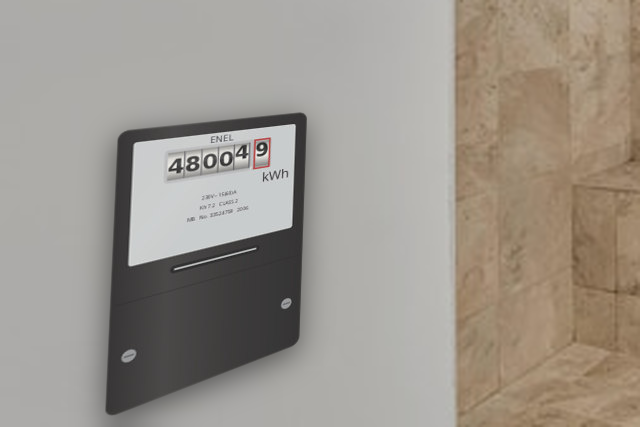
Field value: 48004.9
